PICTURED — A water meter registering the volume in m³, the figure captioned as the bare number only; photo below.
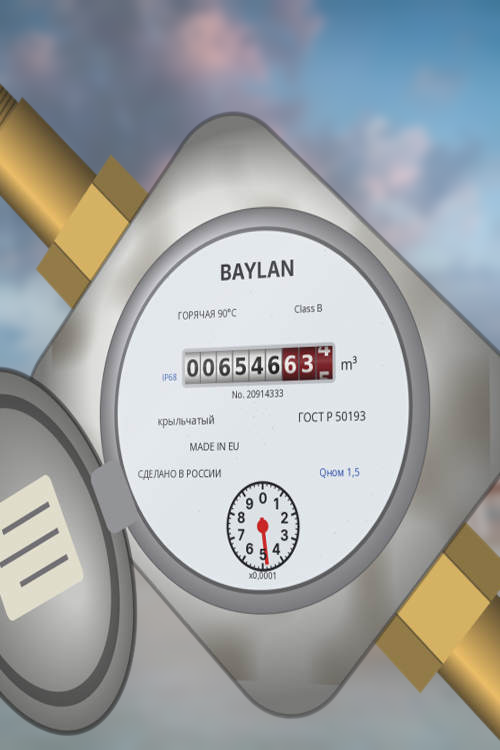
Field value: 6546.6344
